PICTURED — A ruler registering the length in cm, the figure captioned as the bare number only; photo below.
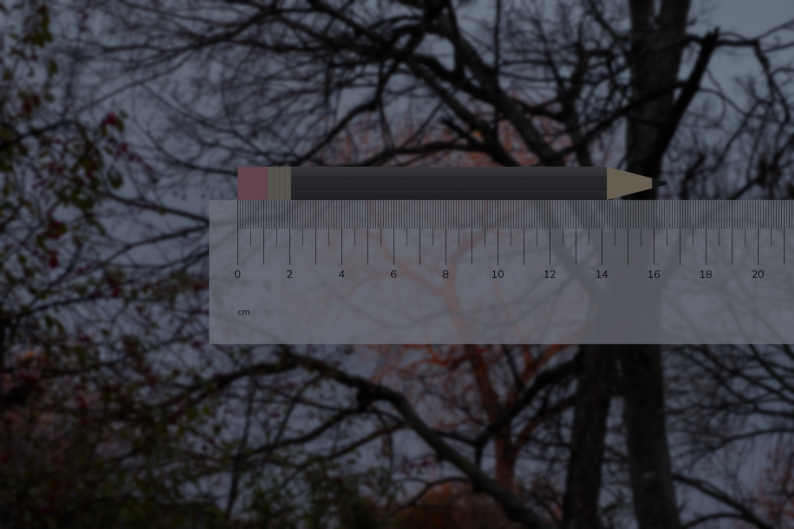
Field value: 16.5
